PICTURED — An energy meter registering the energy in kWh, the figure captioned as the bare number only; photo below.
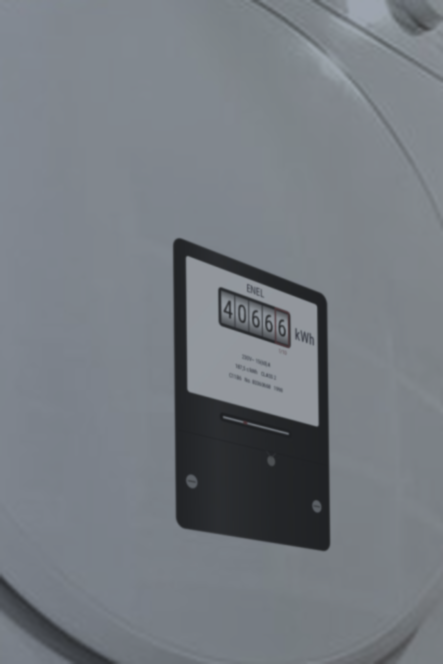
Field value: 4066.6
